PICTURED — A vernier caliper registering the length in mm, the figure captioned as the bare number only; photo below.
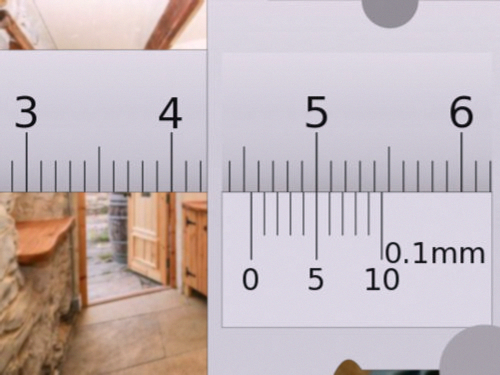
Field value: 45.5
